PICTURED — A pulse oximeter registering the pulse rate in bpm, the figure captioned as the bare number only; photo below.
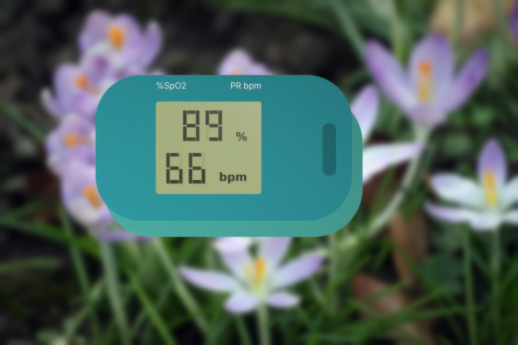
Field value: 66
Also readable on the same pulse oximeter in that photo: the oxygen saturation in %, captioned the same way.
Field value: 89
